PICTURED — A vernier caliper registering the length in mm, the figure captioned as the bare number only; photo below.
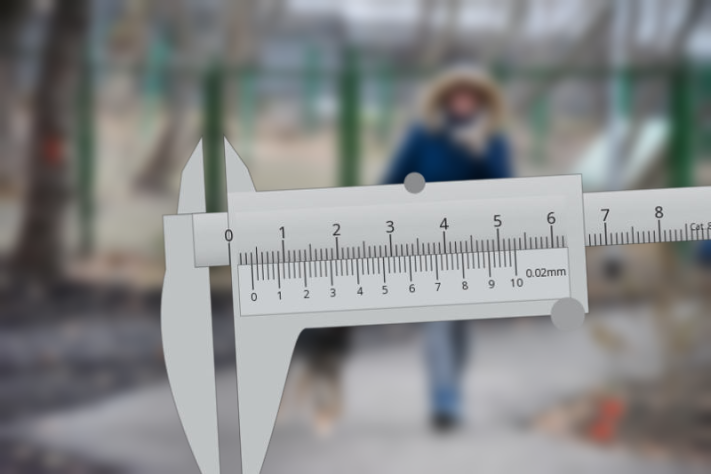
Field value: 4.0
